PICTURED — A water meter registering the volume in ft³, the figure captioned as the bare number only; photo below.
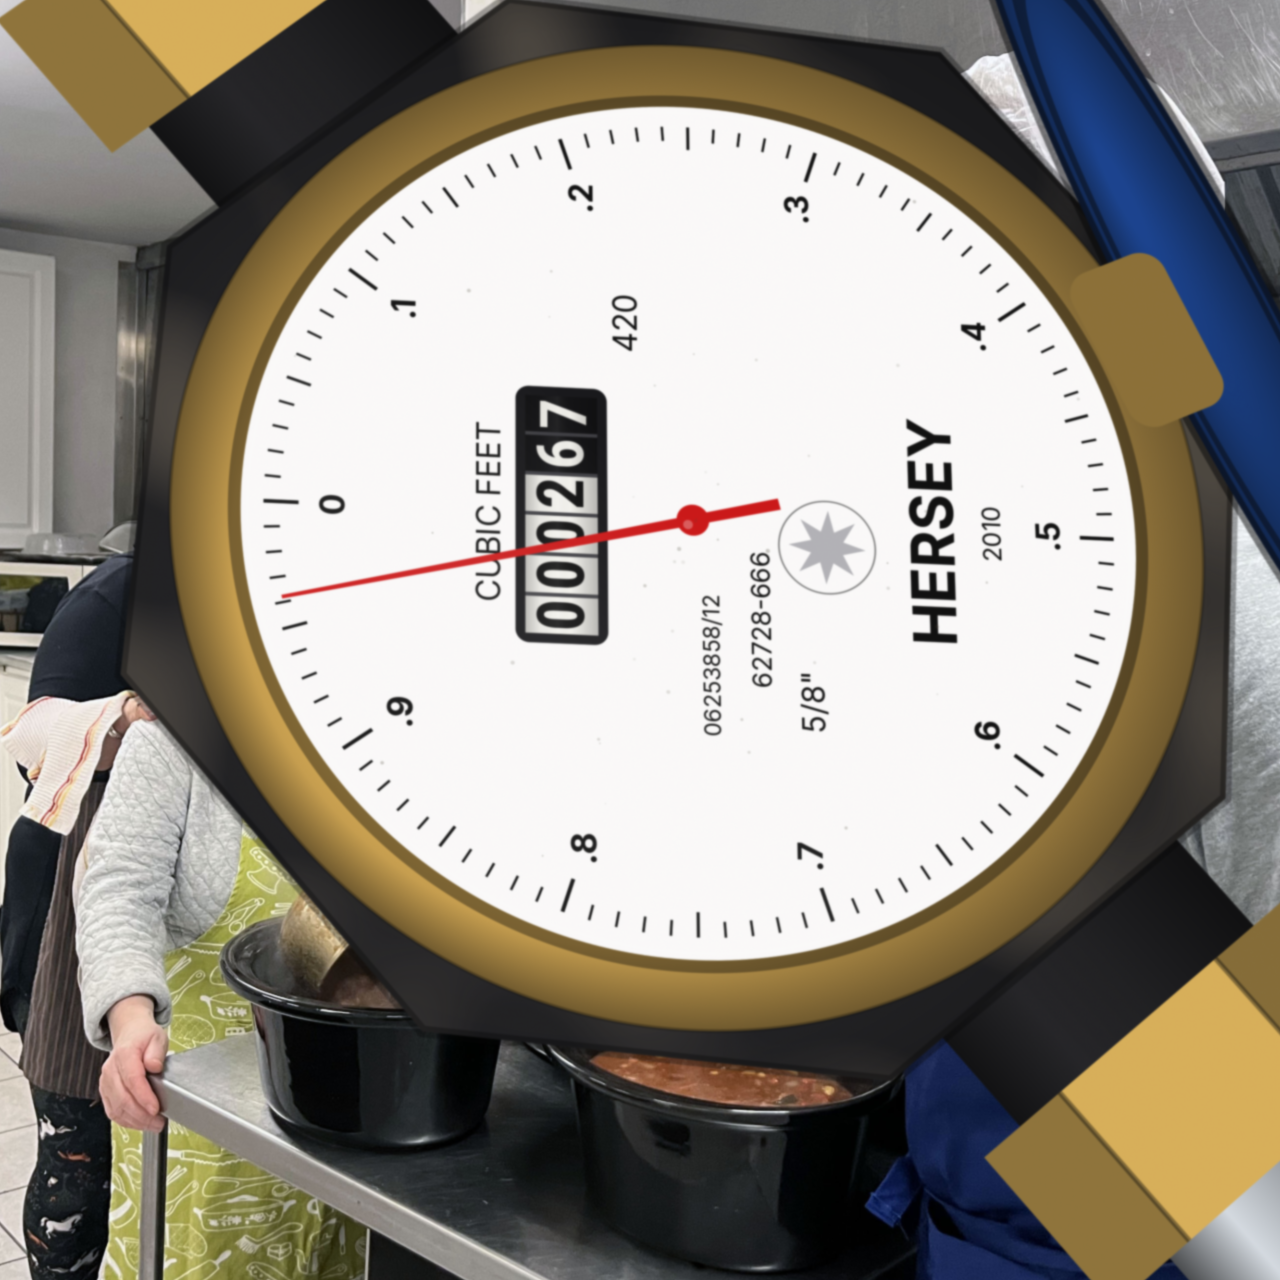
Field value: 266.96
